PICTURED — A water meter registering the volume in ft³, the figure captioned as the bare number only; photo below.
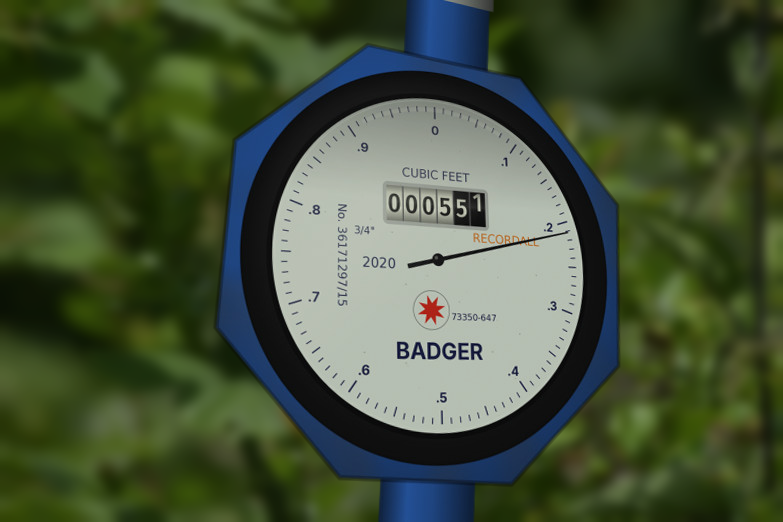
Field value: 551.21
